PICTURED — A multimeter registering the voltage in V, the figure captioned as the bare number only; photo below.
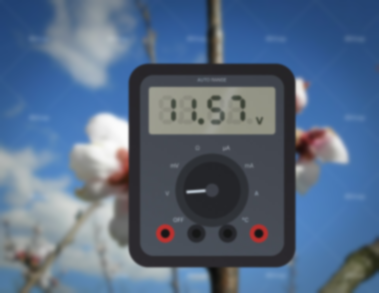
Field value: 11.57
